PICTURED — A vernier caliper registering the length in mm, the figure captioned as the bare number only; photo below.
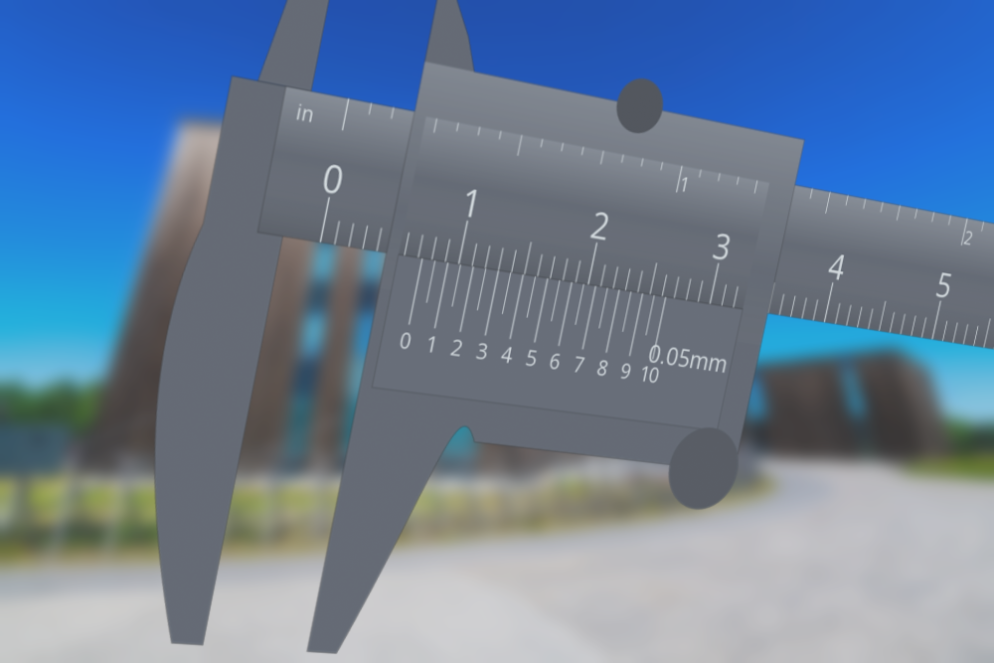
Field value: 7.3
